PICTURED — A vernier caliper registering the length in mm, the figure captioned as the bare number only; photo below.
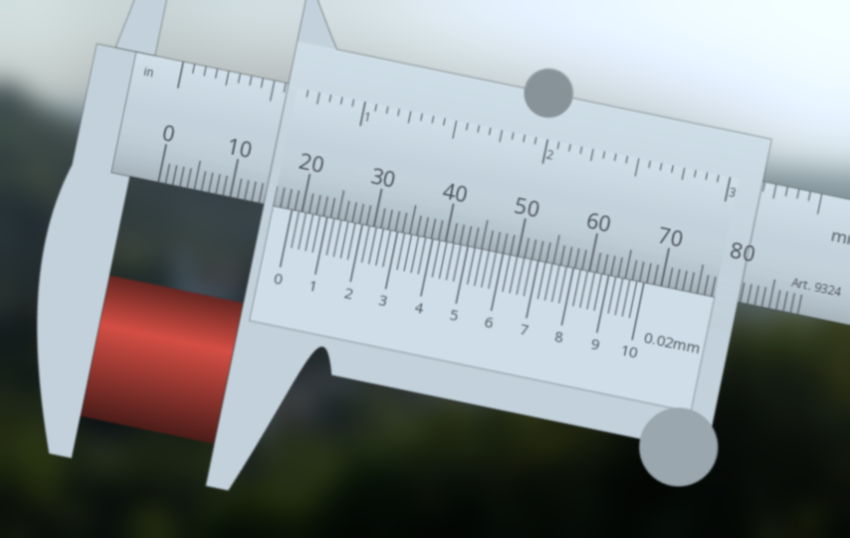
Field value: 18.6
